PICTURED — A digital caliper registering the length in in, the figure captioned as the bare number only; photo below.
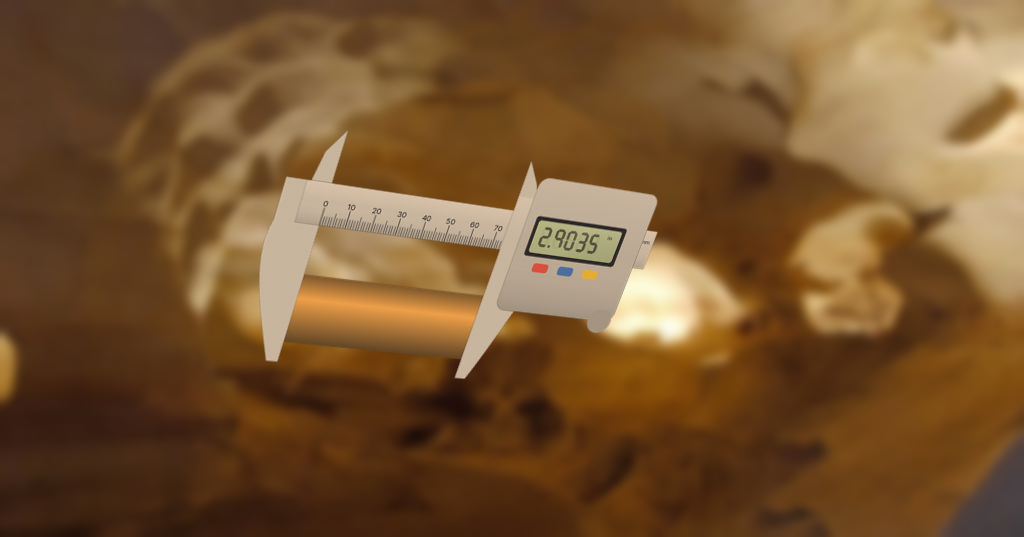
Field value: 2.9035
